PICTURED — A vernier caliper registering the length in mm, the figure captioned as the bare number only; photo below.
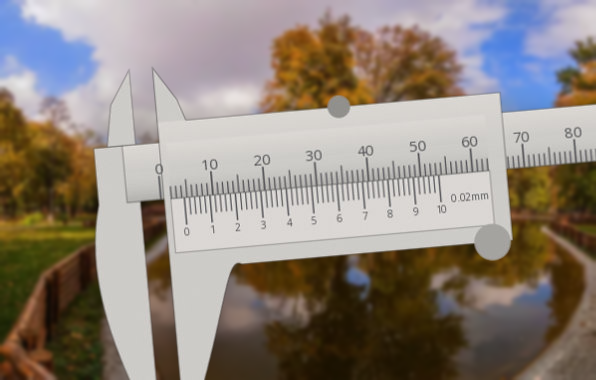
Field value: 4.5
